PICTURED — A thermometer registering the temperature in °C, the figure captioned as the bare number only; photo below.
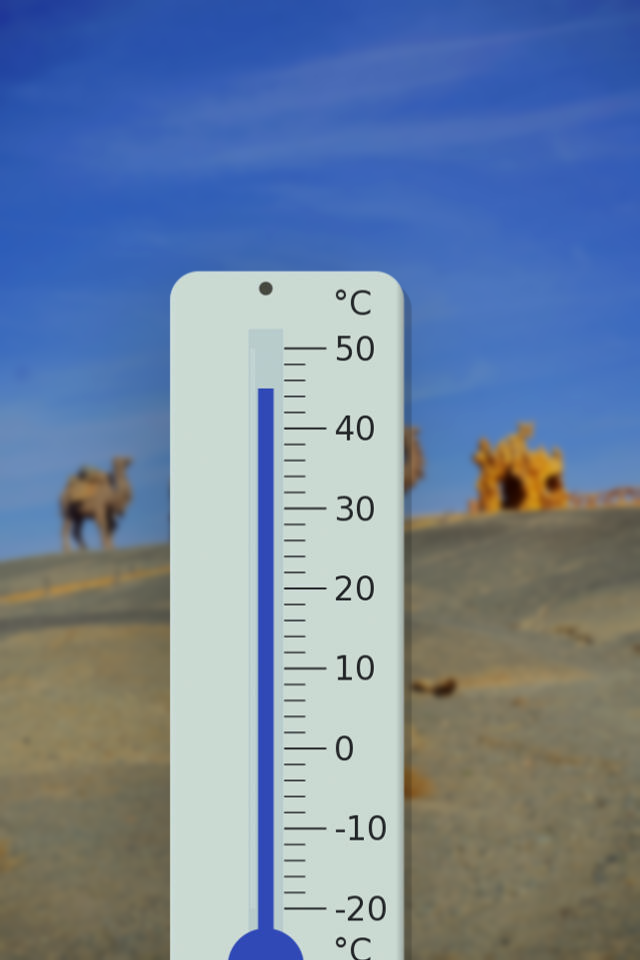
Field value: 45
